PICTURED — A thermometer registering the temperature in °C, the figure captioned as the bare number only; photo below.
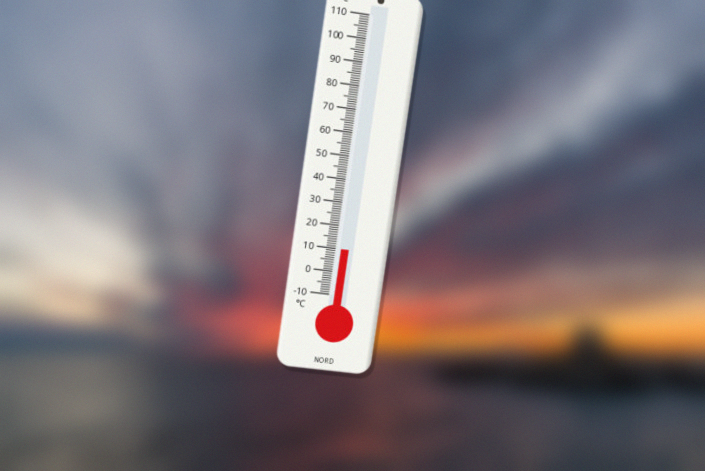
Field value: 10
